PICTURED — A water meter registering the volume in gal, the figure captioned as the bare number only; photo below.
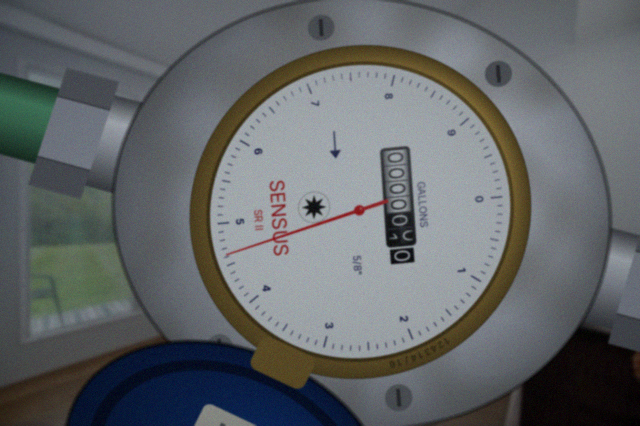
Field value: 4.6
